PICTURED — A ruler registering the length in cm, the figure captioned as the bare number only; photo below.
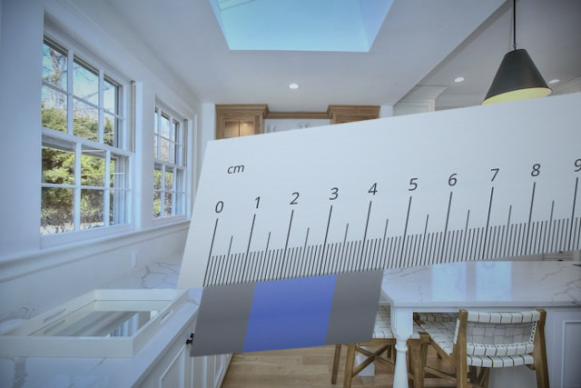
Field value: 4.6
